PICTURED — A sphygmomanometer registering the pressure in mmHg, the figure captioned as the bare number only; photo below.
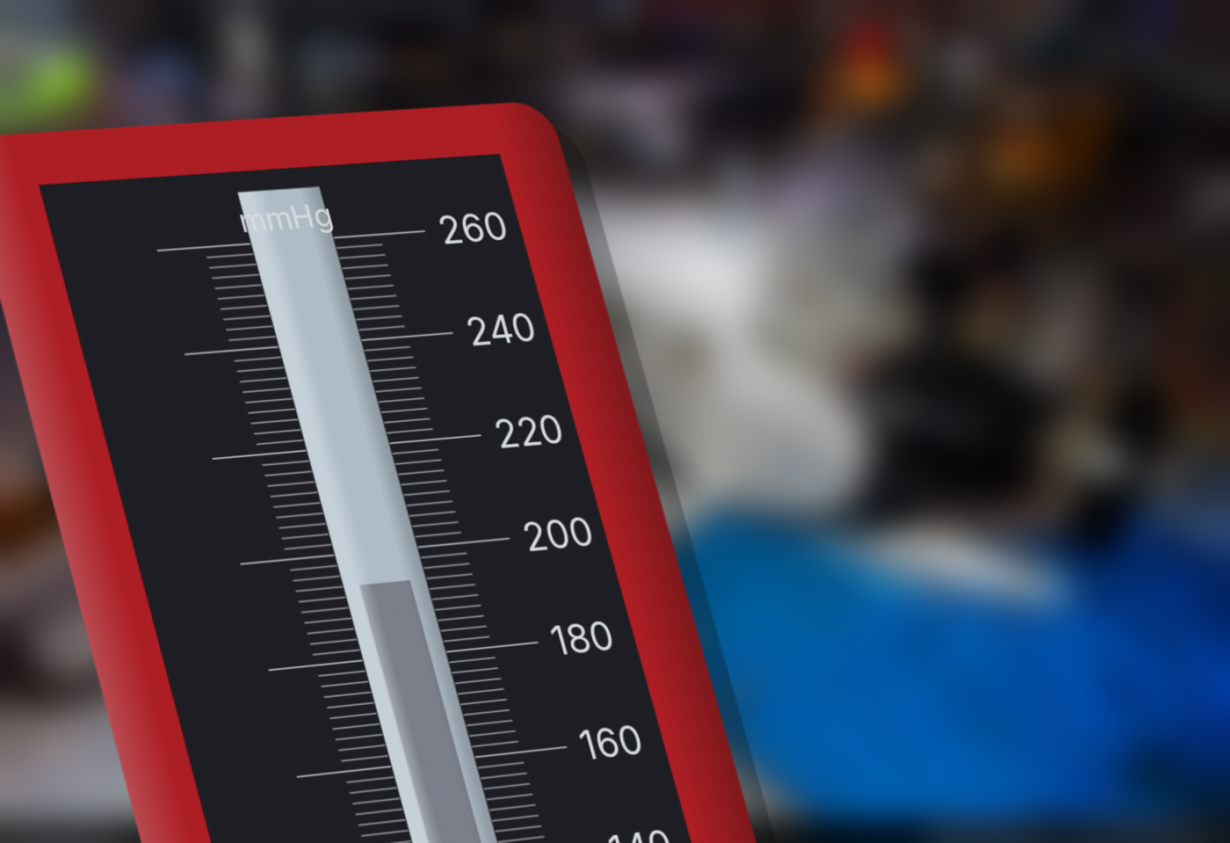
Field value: 194
